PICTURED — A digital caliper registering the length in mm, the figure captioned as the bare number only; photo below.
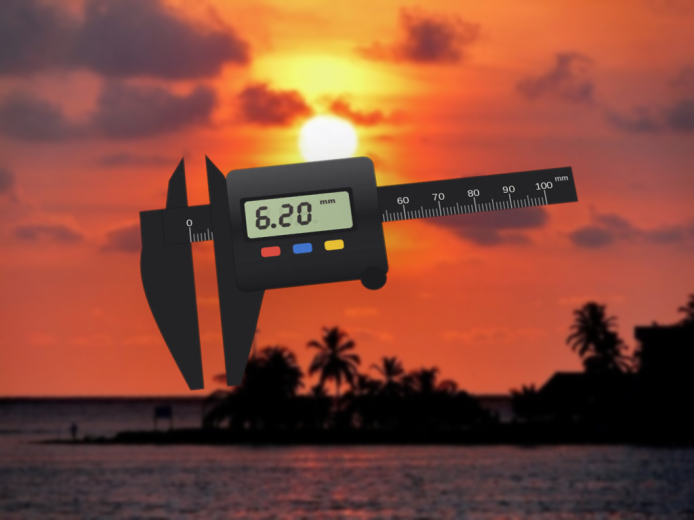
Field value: 6.20
